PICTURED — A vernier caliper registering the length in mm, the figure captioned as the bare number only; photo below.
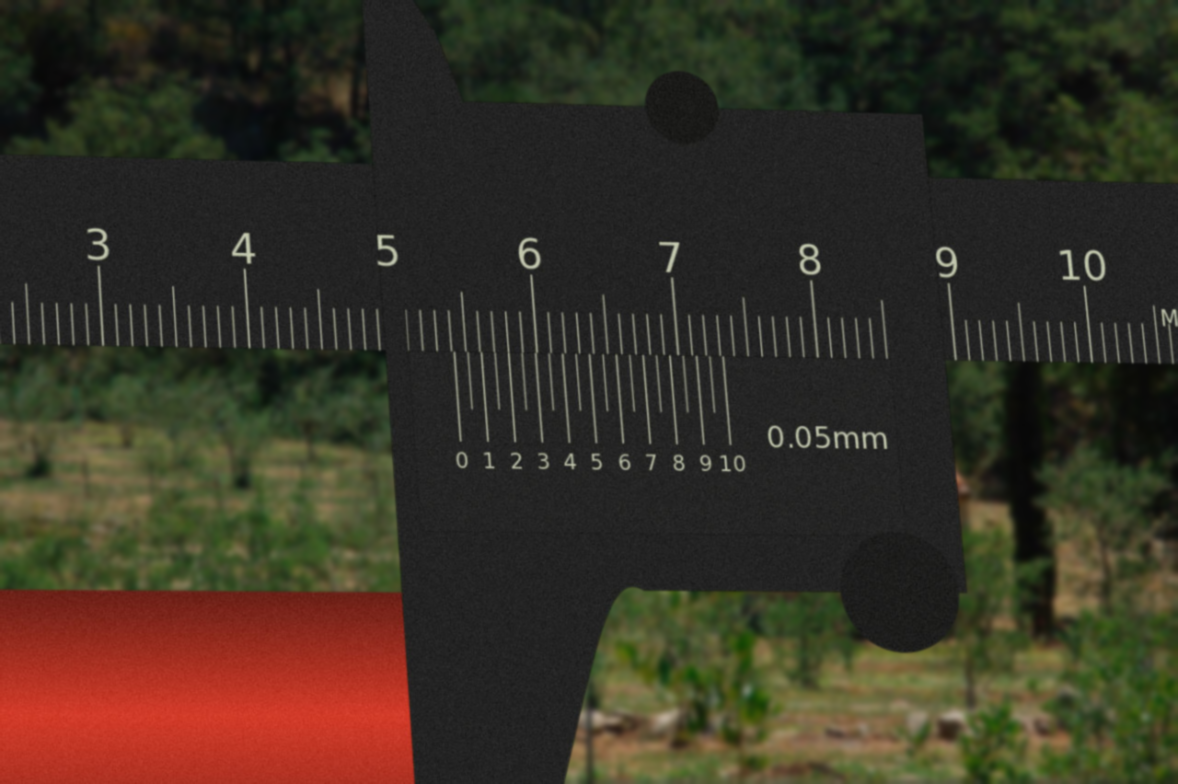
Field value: 54.2
